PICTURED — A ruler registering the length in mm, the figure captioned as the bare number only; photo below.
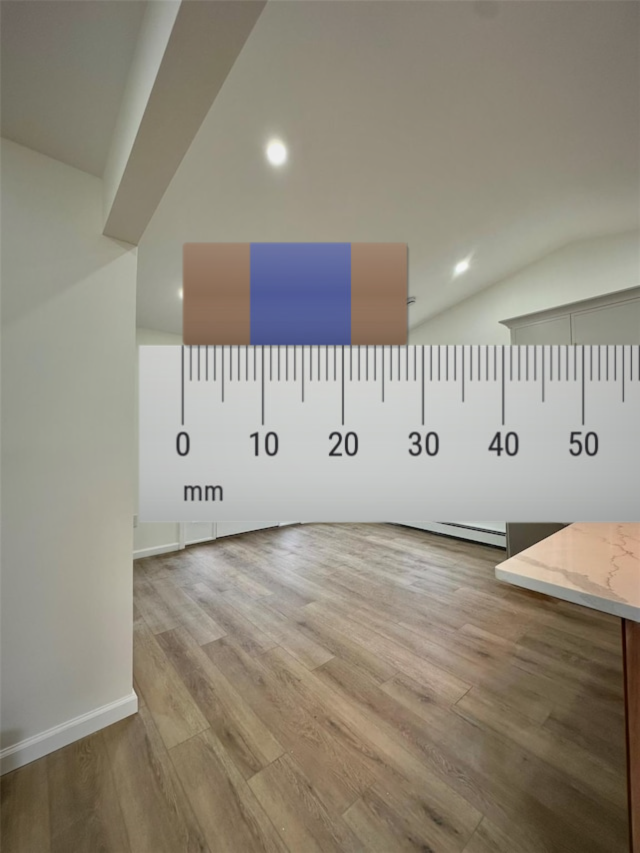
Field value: 28
